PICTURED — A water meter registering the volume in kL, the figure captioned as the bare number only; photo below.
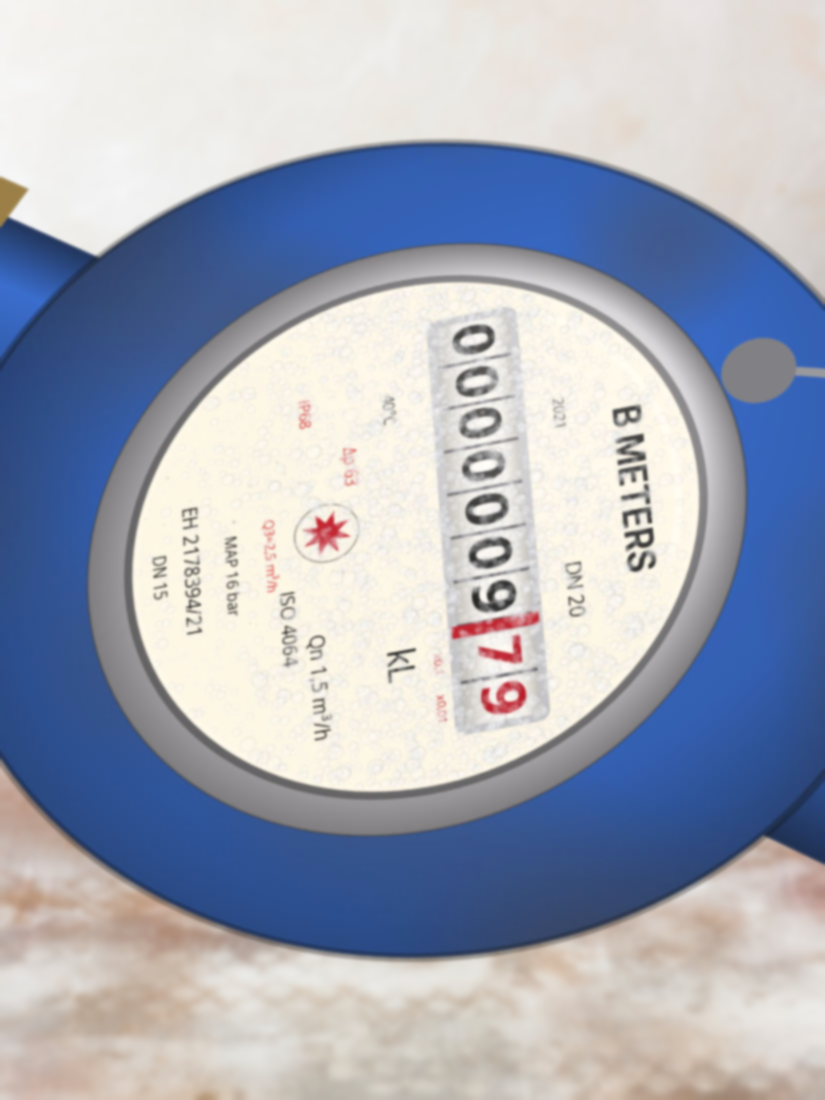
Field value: 9.79
